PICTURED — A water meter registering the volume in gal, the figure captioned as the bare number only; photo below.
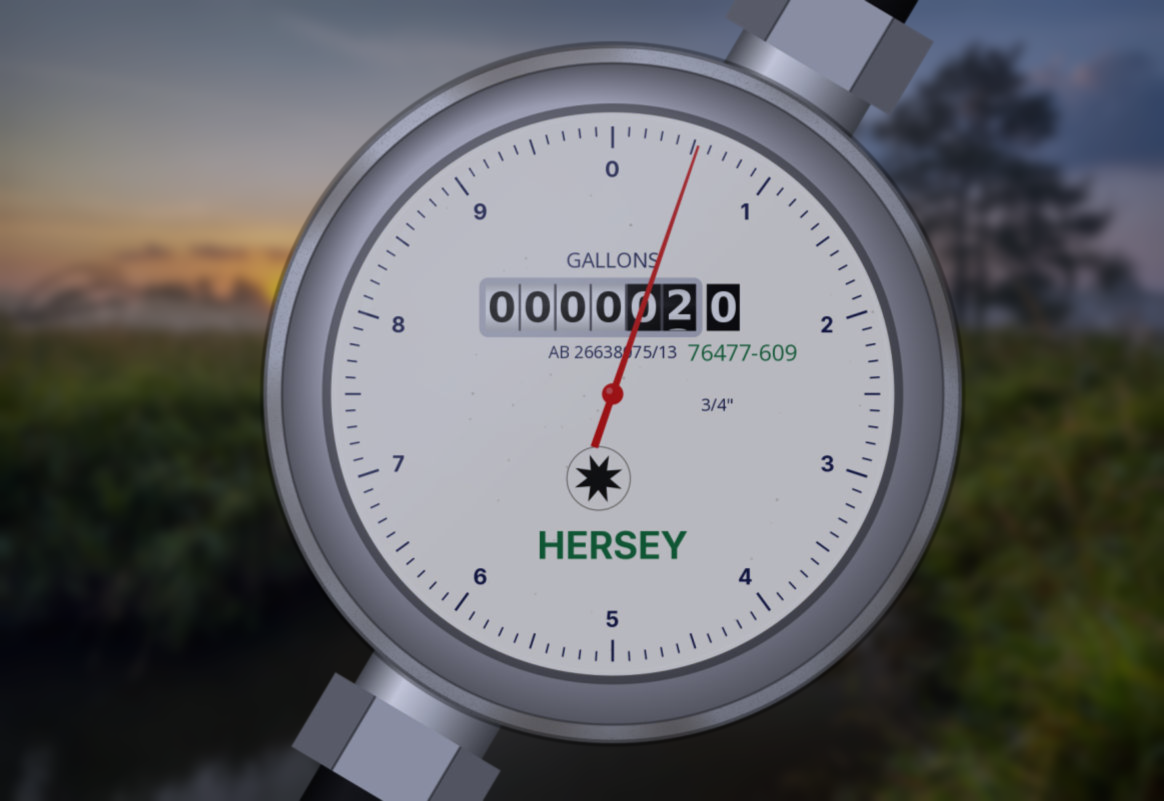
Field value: 20.5
